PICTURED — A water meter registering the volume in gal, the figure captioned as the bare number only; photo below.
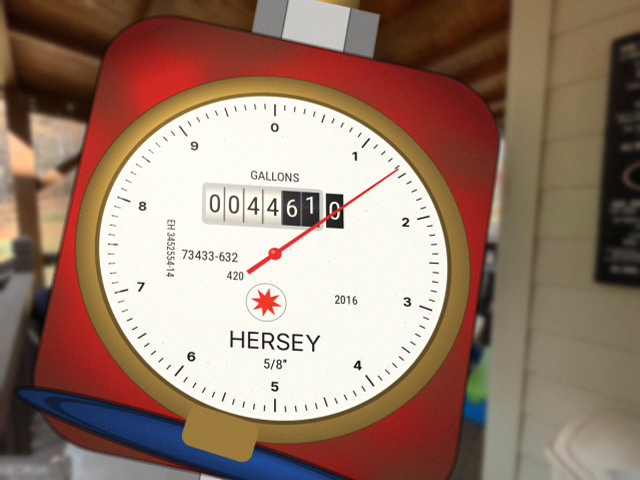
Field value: 44611.4
